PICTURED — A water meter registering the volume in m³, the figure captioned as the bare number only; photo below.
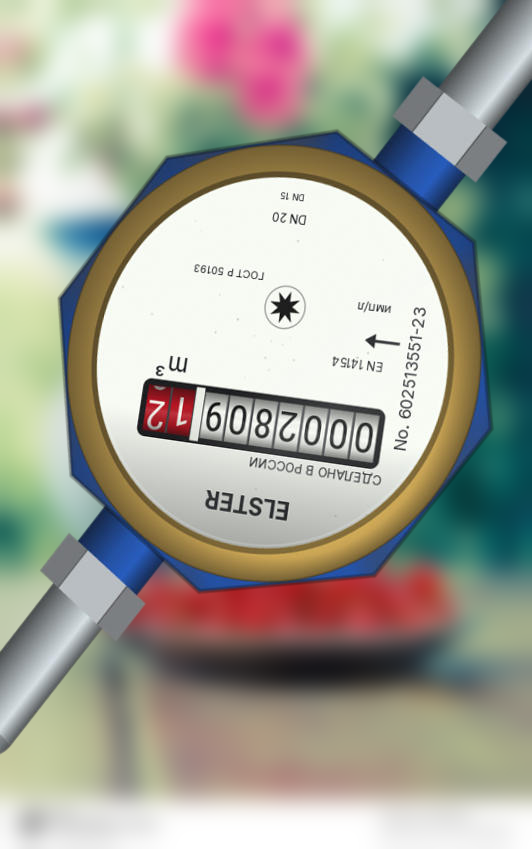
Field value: 2809.12
